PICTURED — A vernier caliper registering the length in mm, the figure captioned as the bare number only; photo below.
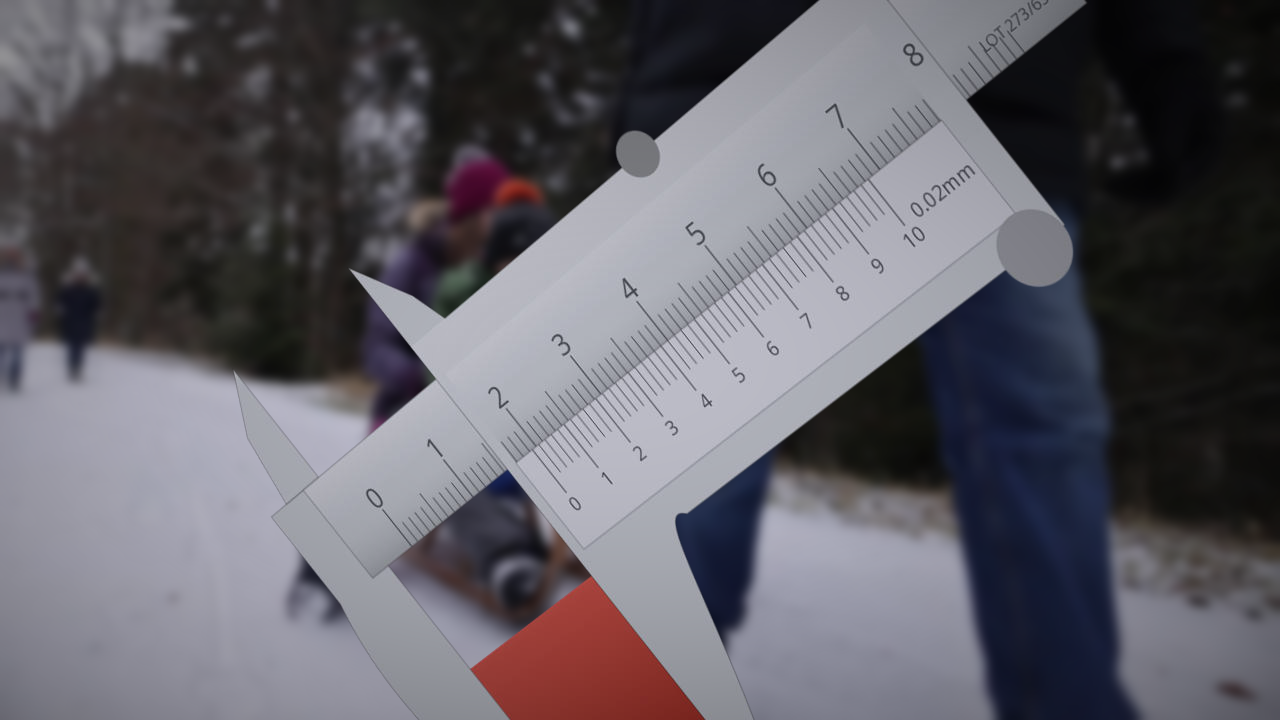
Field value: 19.4
